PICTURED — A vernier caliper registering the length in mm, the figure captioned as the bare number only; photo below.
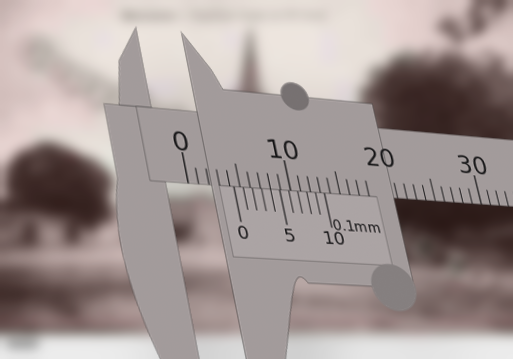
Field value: 4.4
